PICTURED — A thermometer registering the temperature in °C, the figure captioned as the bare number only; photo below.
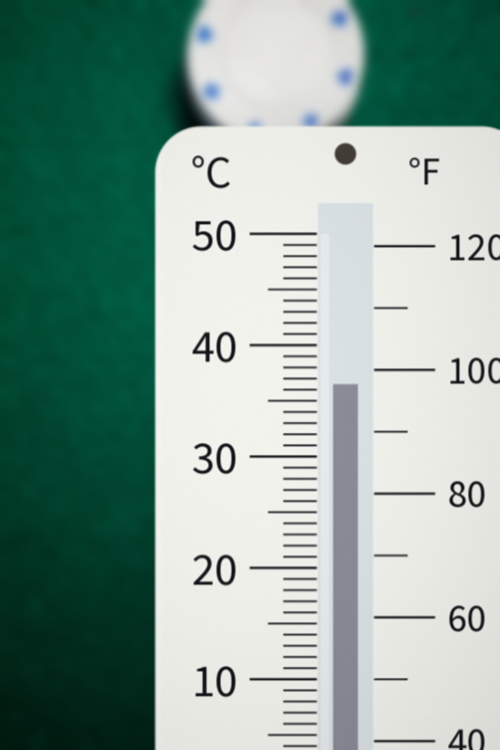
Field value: 36.5
